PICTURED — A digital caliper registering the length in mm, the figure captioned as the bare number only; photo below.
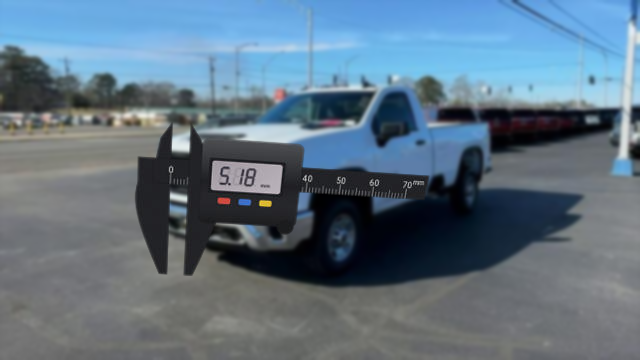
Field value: 5.18
